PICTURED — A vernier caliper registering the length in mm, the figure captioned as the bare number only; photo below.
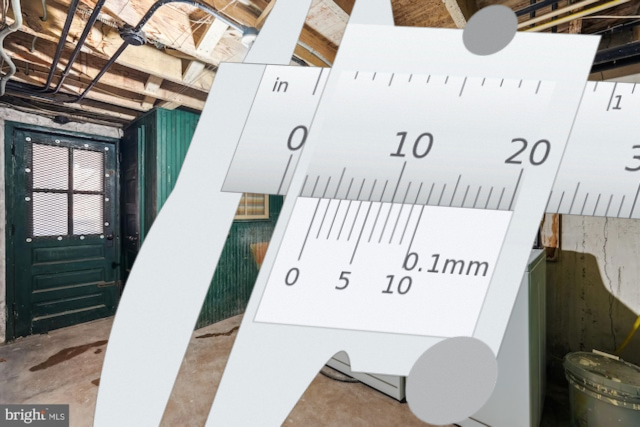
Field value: 3.8
